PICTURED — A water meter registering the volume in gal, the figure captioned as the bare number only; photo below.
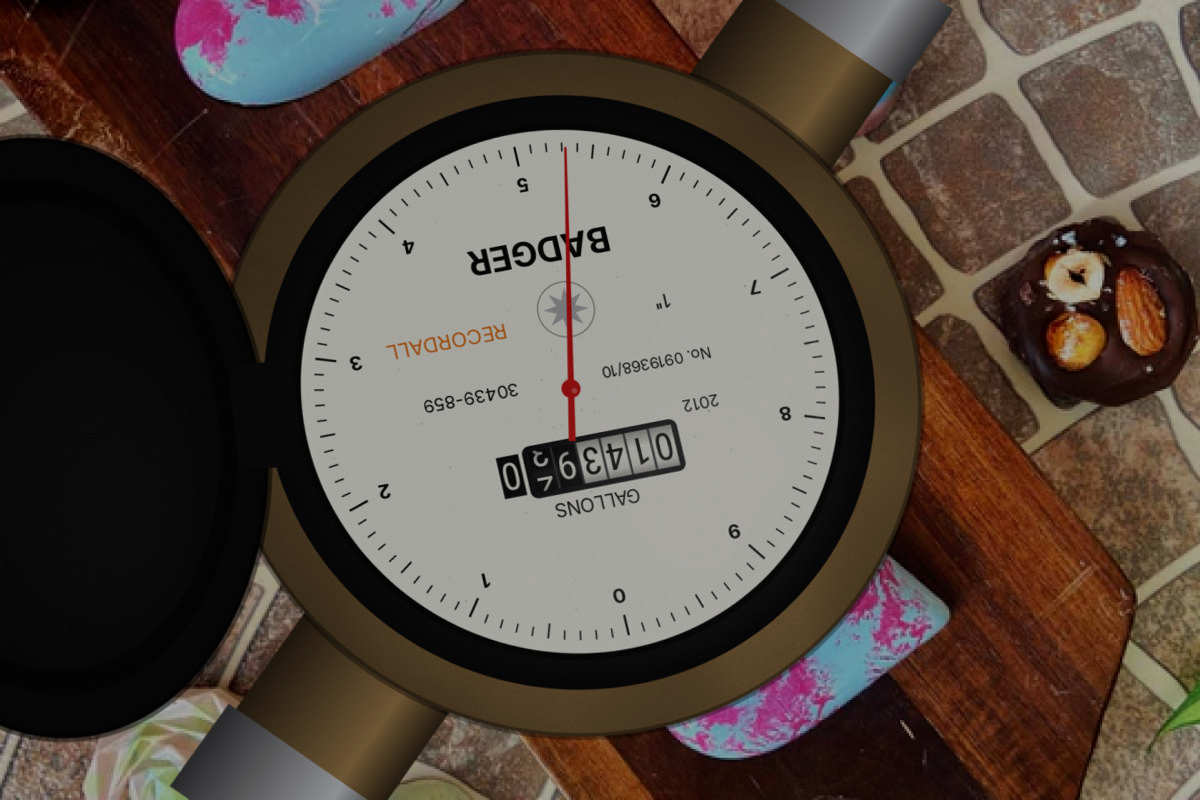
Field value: 143925.3
